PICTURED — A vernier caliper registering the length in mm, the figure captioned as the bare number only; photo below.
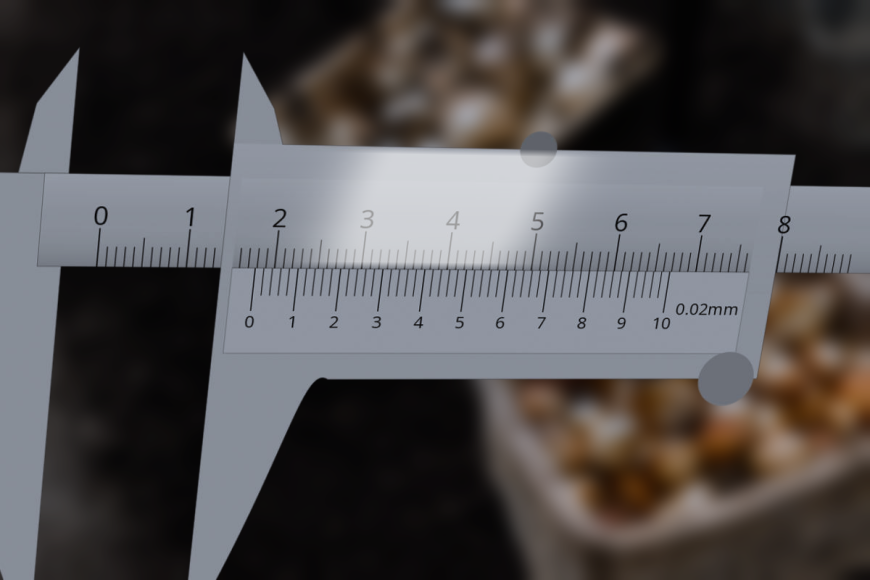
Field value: 17.8
